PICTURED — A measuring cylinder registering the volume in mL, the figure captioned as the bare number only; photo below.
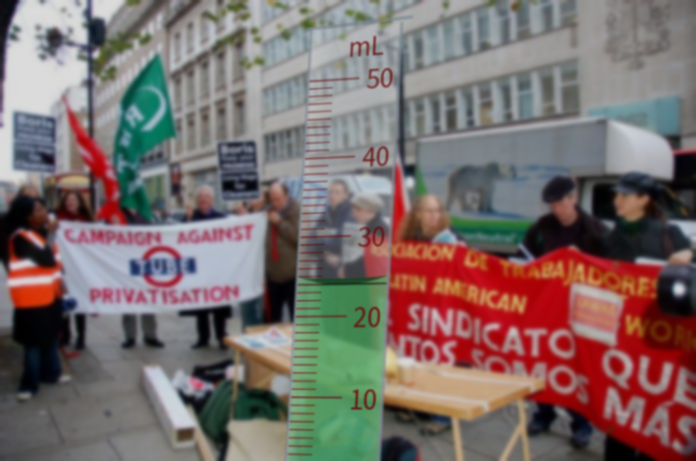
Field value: 24
